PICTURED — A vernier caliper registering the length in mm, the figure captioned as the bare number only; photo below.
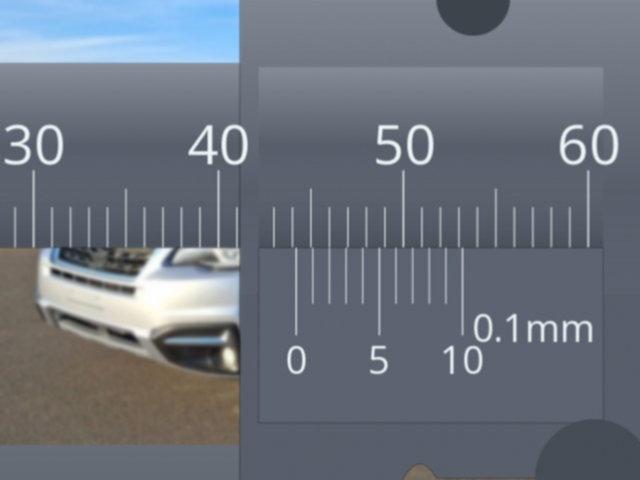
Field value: 44.2
